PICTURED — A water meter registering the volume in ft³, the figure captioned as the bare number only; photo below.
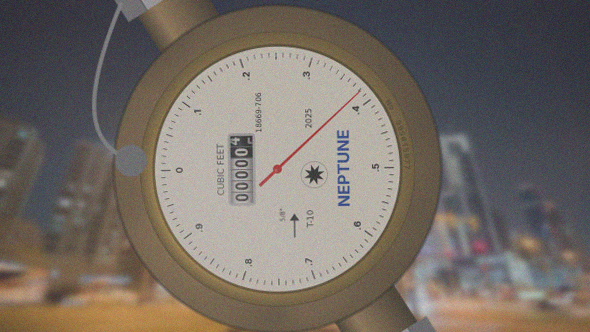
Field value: 4.38
